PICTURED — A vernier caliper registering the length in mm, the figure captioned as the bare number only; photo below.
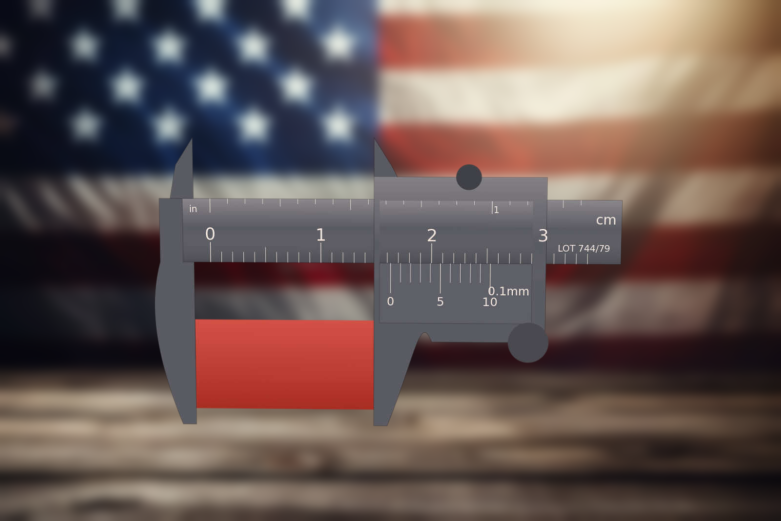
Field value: 16.3
